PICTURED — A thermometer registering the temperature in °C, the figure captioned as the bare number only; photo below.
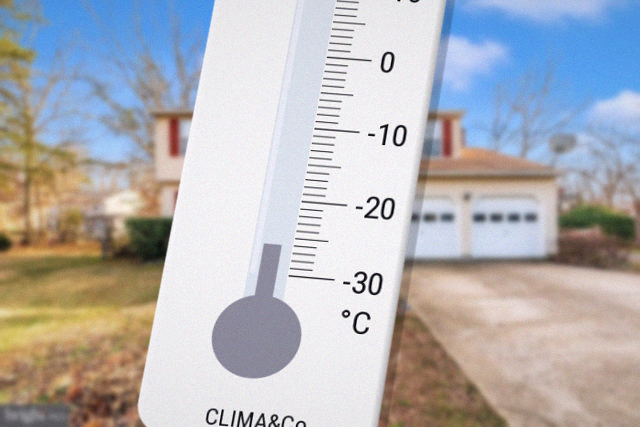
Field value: -26
